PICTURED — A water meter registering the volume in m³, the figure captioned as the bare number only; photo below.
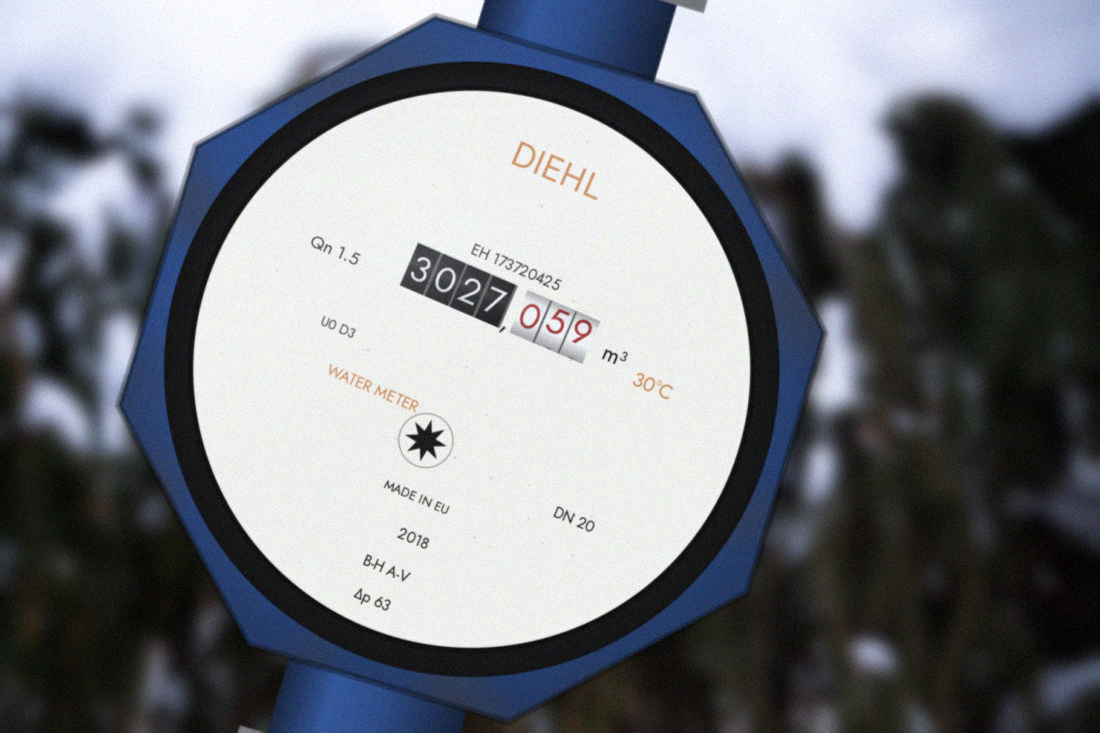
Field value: 3027.059
